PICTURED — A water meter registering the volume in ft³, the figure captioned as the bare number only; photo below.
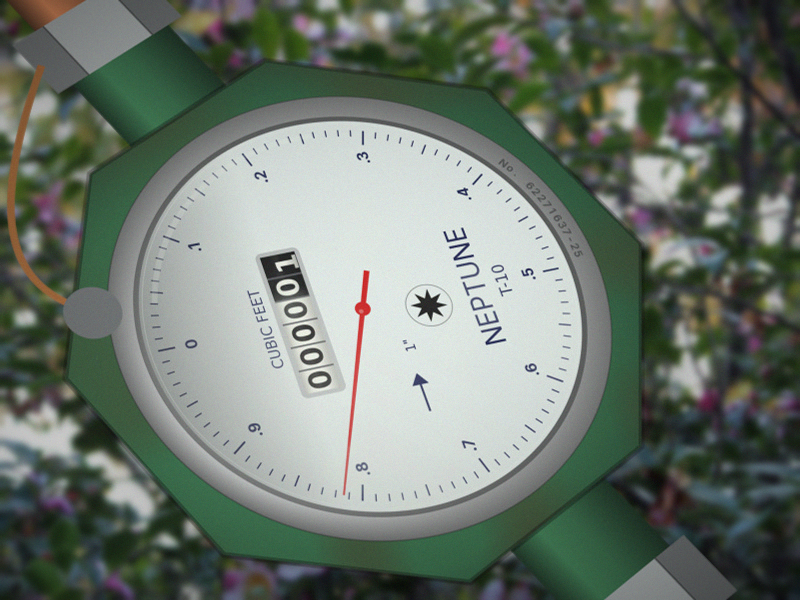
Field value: 0.81
